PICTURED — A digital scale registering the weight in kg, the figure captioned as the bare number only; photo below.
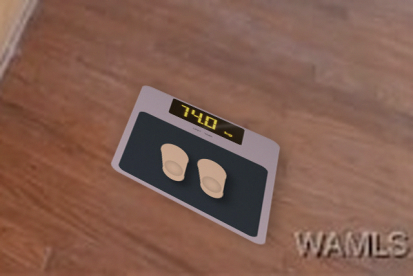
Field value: 74.0
